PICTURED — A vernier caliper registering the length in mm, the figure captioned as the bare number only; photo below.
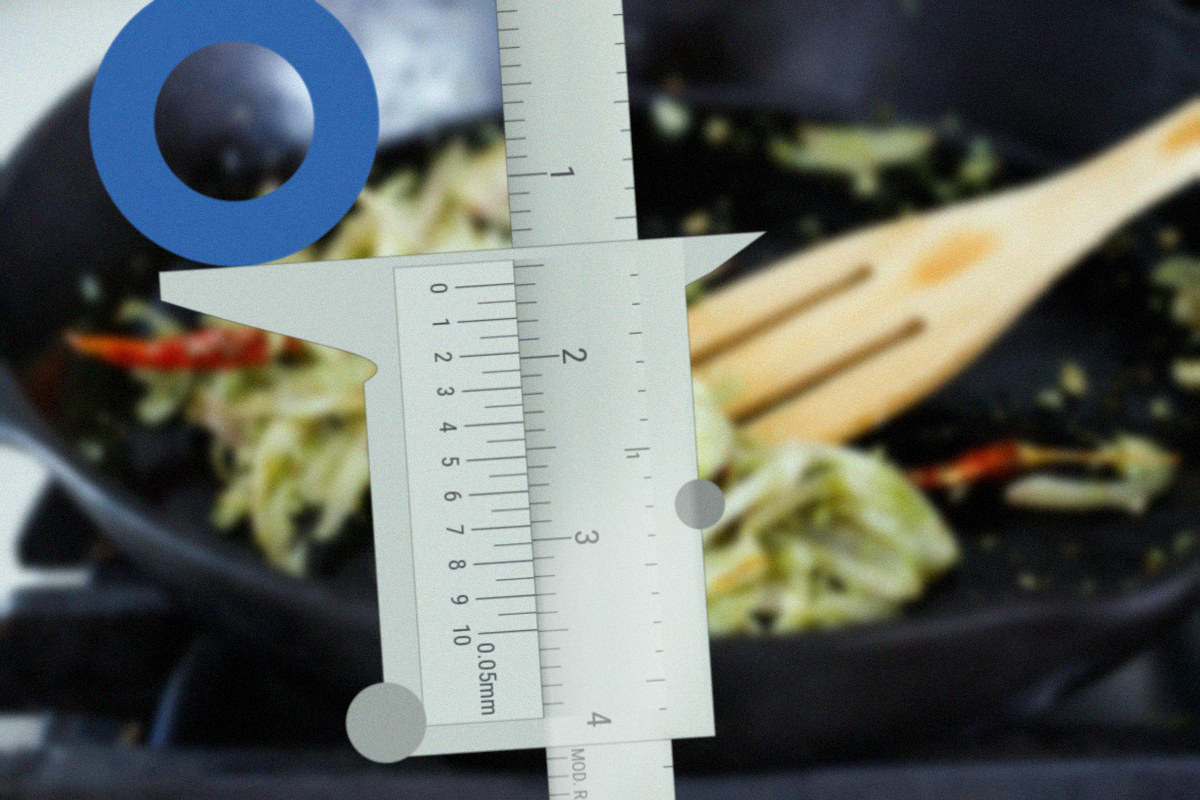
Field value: 15.9
